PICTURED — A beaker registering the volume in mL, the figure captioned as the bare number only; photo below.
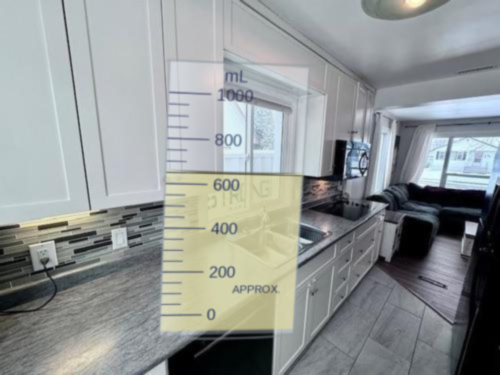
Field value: 650
